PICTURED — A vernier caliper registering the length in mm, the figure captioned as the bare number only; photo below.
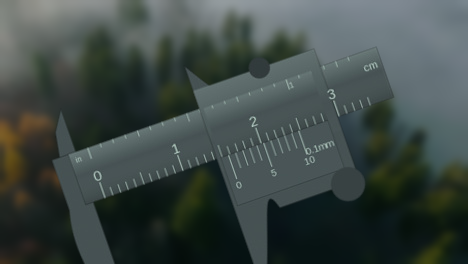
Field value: 15.8
